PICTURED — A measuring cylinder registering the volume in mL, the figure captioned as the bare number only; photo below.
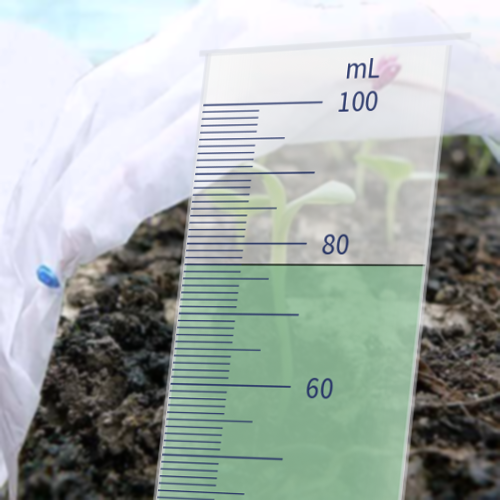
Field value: 77
